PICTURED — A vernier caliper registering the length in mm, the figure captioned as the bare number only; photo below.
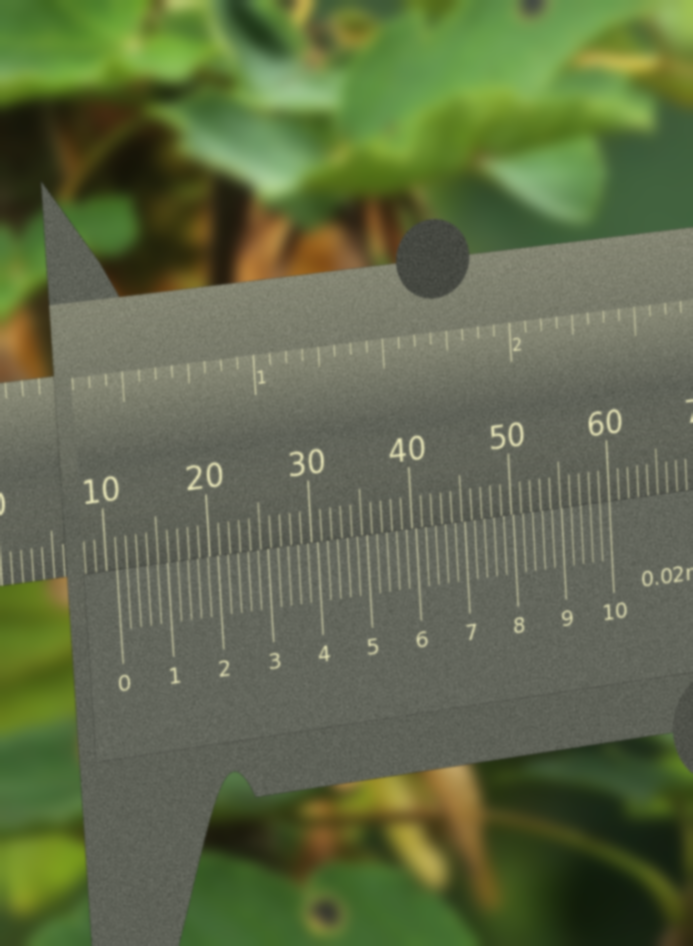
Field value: 11.0
